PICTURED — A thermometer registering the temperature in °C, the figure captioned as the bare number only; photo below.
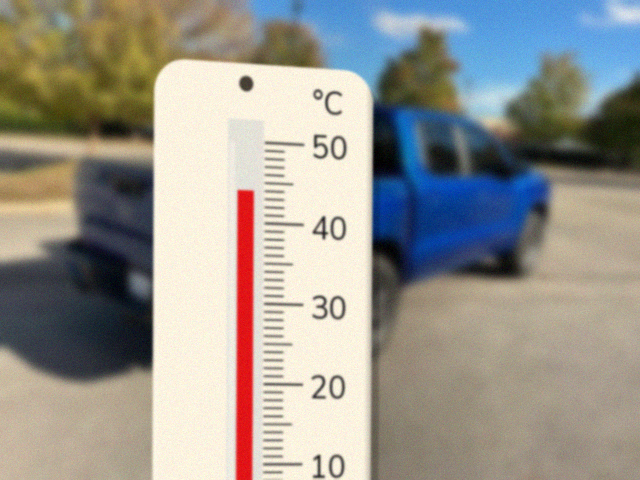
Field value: 44
